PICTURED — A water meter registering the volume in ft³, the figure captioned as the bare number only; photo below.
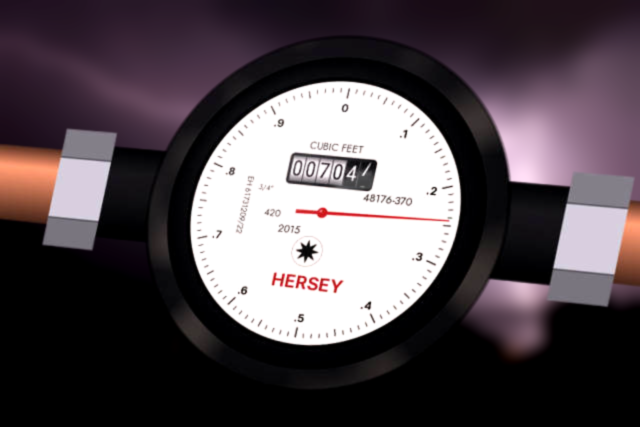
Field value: 7047.24
